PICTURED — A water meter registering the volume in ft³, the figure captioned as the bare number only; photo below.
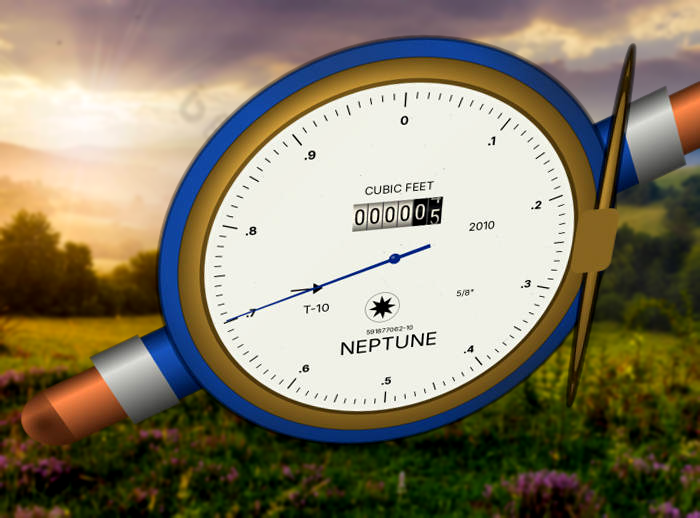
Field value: 4.70
